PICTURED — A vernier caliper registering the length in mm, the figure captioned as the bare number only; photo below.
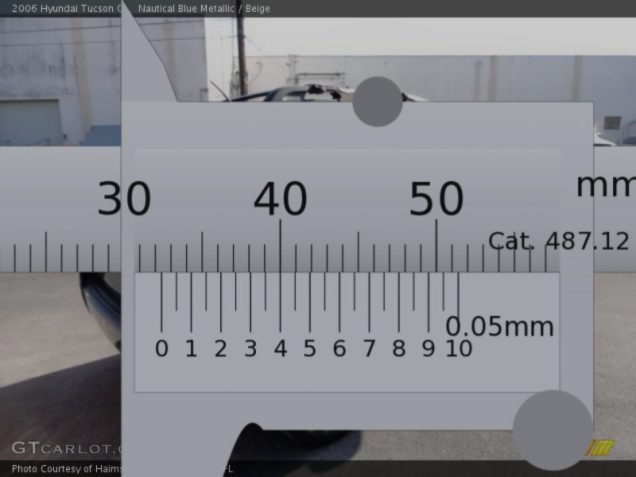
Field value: 32.4
